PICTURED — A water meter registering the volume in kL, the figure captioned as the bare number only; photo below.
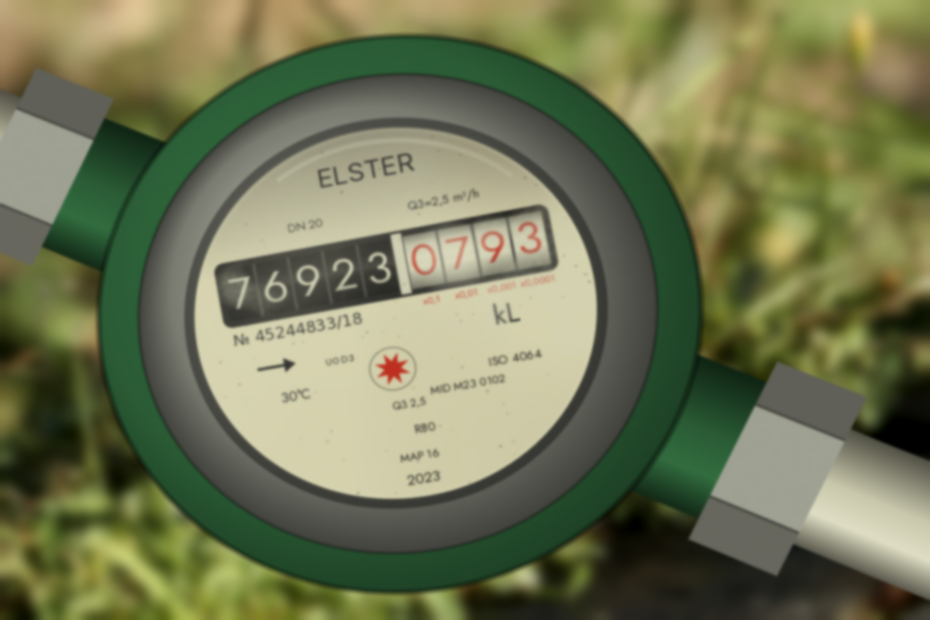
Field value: 76923.0793
